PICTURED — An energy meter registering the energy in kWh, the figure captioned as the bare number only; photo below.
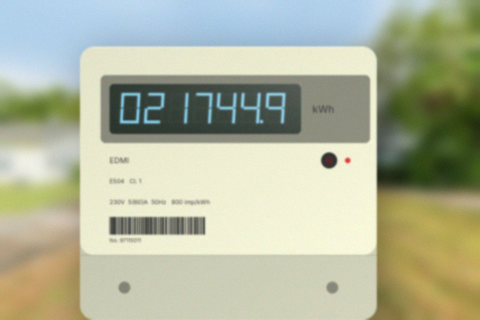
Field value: 21744.9
